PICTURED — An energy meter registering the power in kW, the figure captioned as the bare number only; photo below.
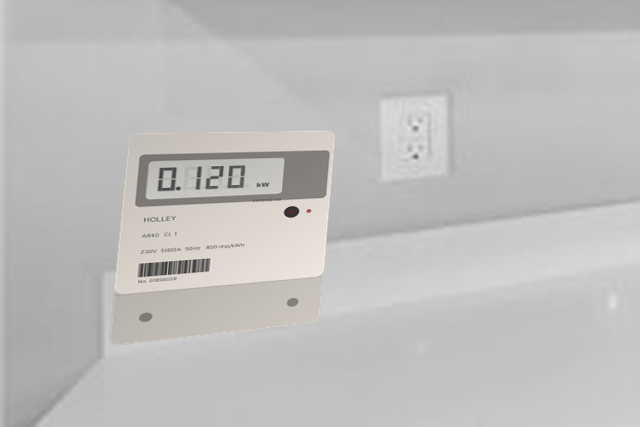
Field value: 0.120
